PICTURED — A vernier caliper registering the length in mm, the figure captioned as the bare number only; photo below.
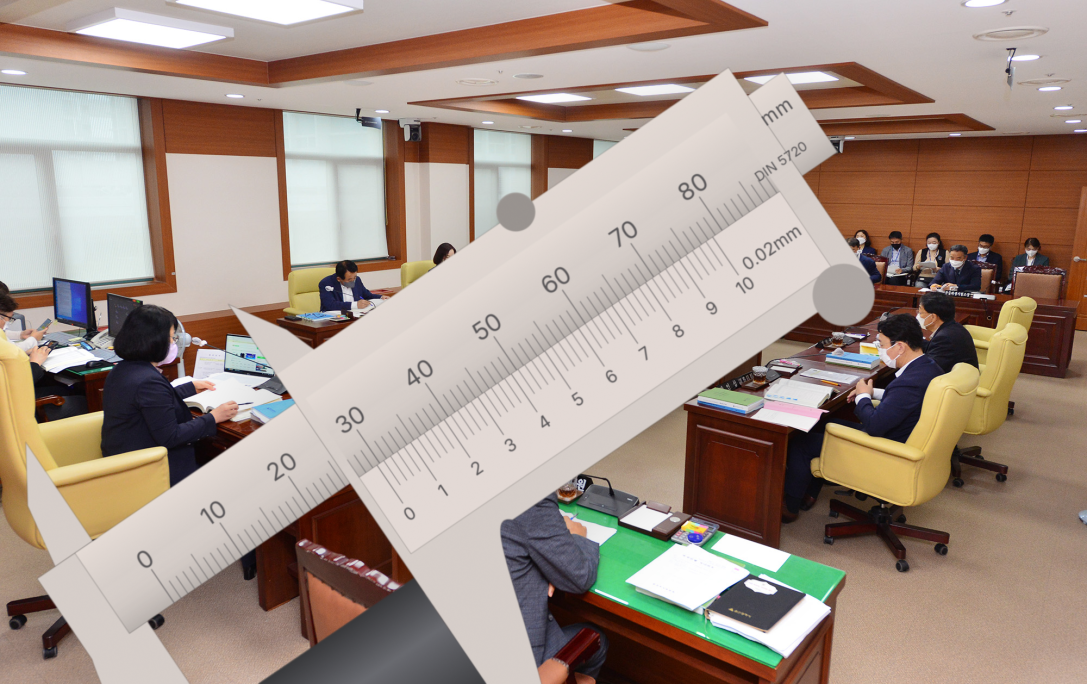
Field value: 29.6
